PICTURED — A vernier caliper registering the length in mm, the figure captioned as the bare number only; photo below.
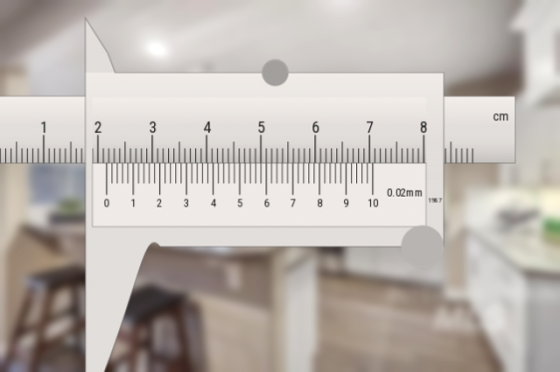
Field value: 21.6
